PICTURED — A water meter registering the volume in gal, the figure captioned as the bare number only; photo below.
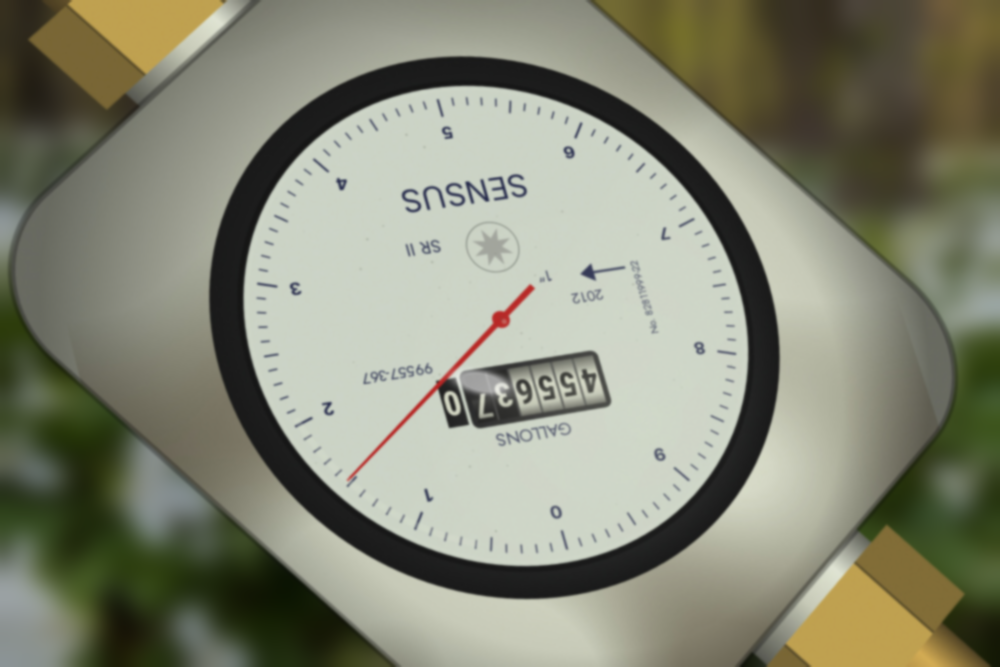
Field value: 4556371.5
